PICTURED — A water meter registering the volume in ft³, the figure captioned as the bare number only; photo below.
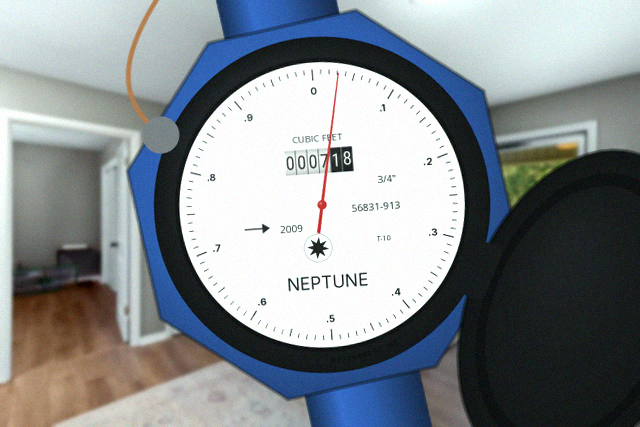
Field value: 718.03
